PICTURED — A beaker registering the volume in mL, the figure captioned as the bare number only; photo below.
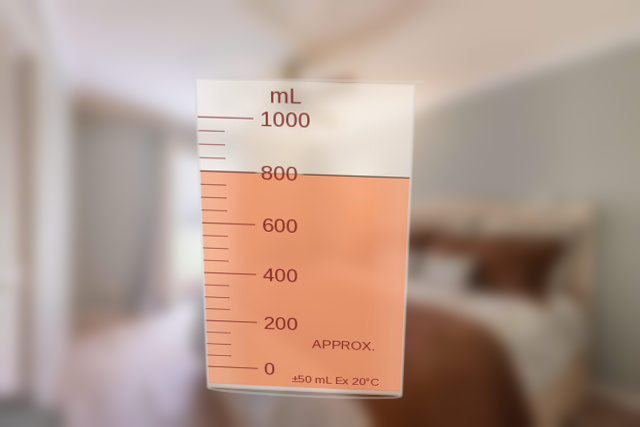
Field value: 800
